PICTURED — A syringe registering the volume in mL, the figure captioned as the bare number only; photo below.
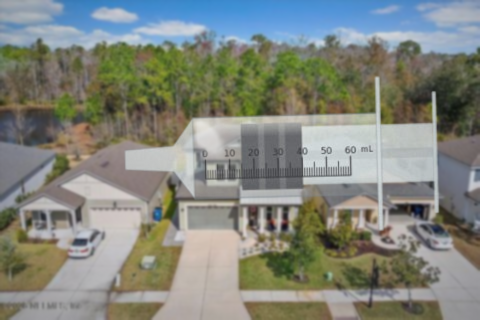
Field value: 15
